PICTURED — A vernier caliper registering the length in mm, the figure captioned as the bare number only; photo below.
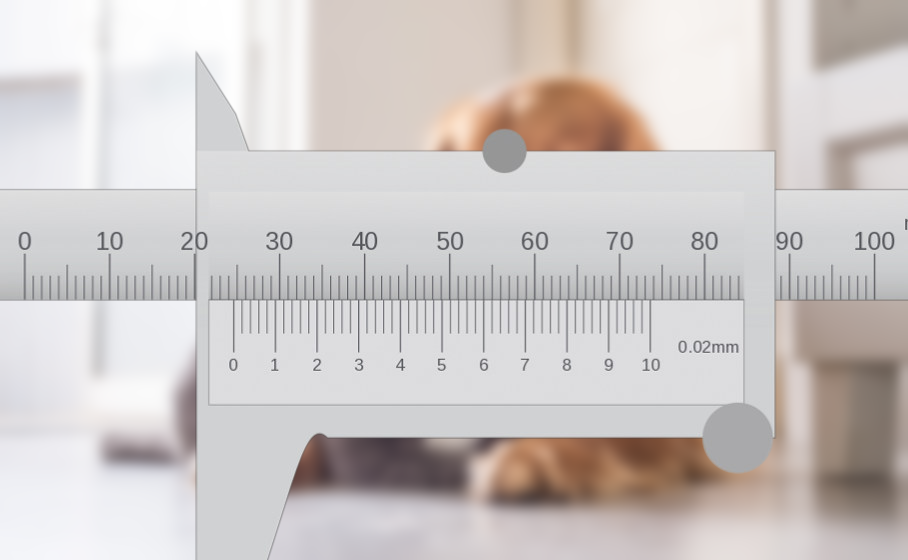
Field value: 24.6
